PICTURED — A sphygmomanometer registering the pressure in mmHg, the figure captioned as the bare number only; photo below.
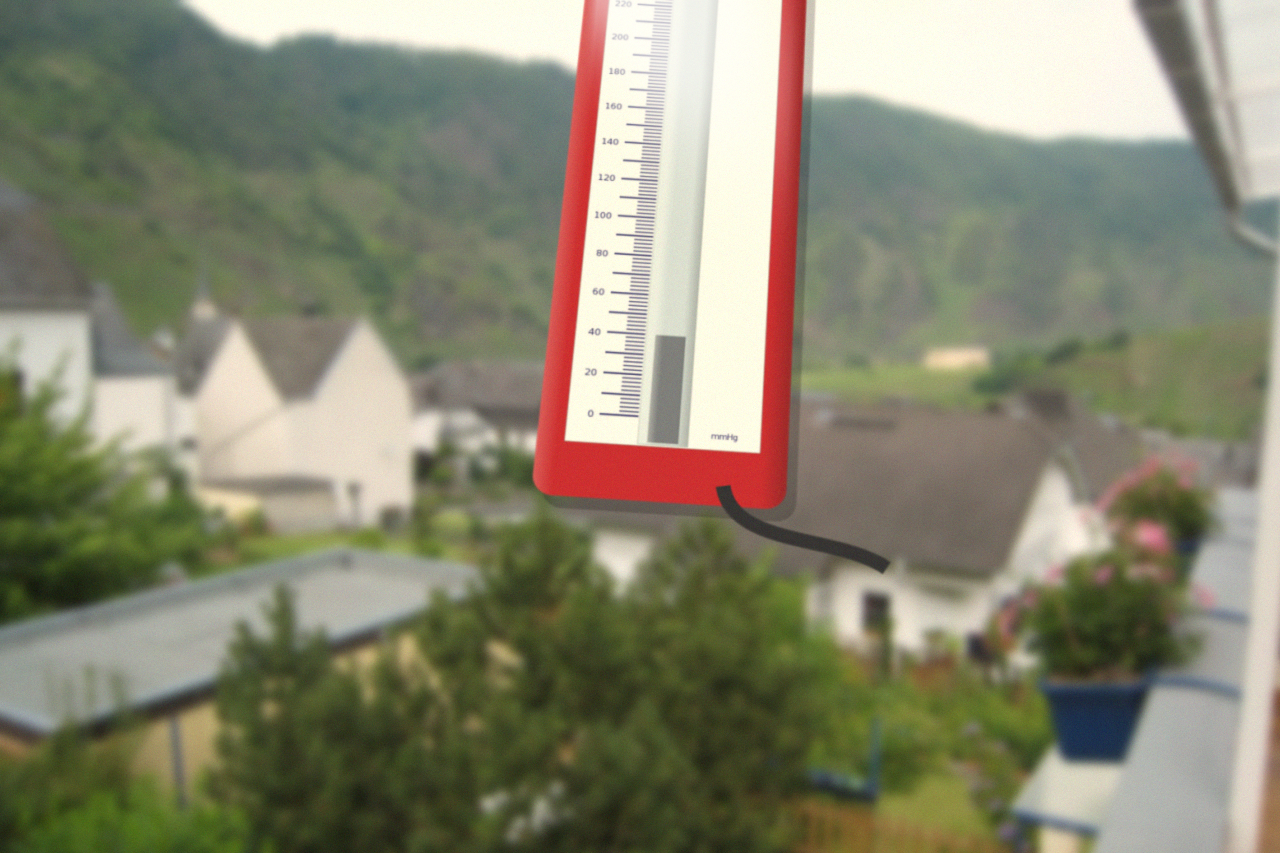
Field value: 40
